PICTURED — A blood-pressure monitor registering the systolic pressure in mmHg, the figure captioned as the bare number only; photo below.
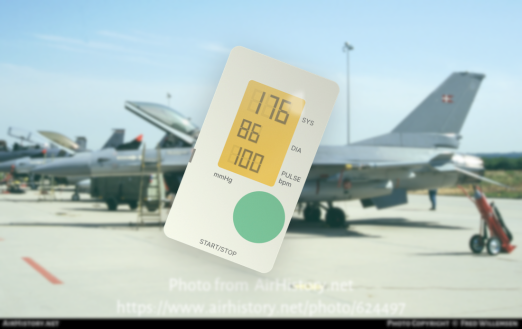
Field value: 176
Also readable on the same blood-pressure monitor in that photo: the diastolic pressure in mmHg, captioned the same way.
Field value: 86
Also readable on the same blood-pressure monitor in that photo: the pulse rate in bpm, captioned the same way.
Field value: 100
